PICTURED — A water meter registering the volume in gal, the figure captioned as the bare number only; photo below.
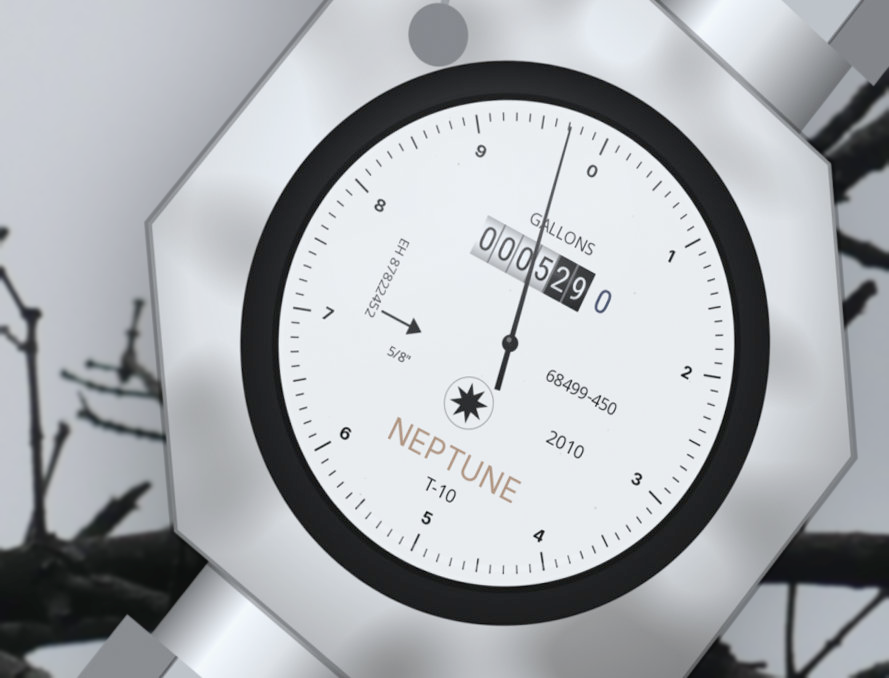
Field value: 5289.7
